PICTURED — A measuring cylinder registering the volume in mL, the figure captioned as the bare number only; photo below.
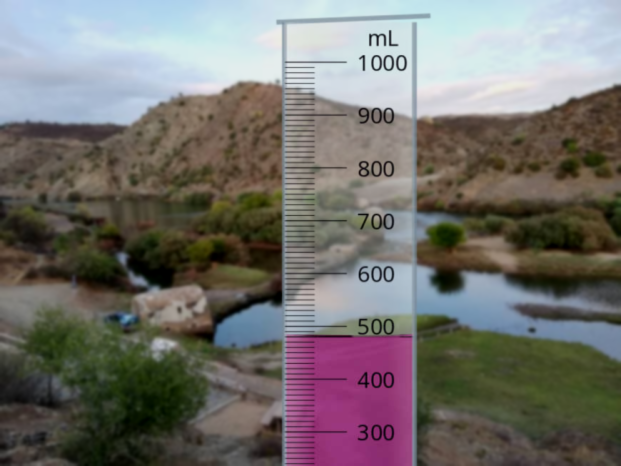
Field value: 480
